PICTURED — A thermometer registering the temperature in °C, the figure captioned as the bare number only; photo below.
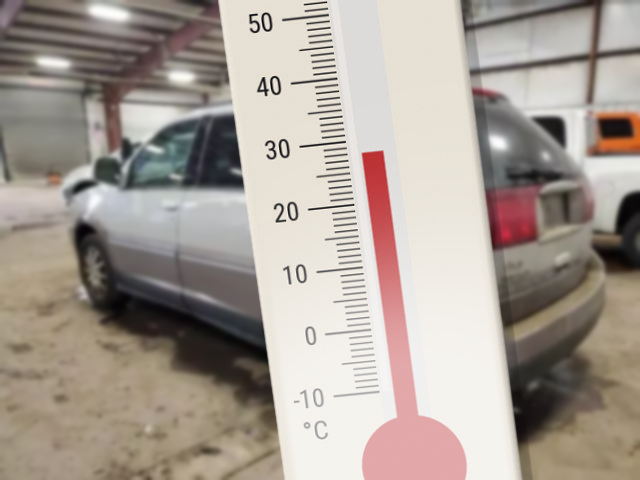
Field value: 28
